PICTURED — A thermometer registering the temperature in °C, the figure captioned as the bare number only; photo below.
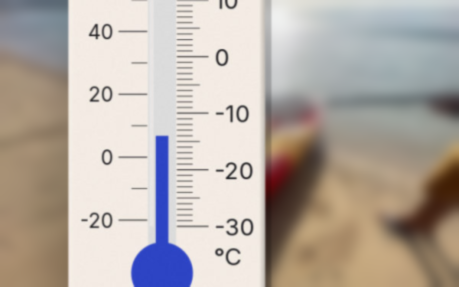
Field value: -14
